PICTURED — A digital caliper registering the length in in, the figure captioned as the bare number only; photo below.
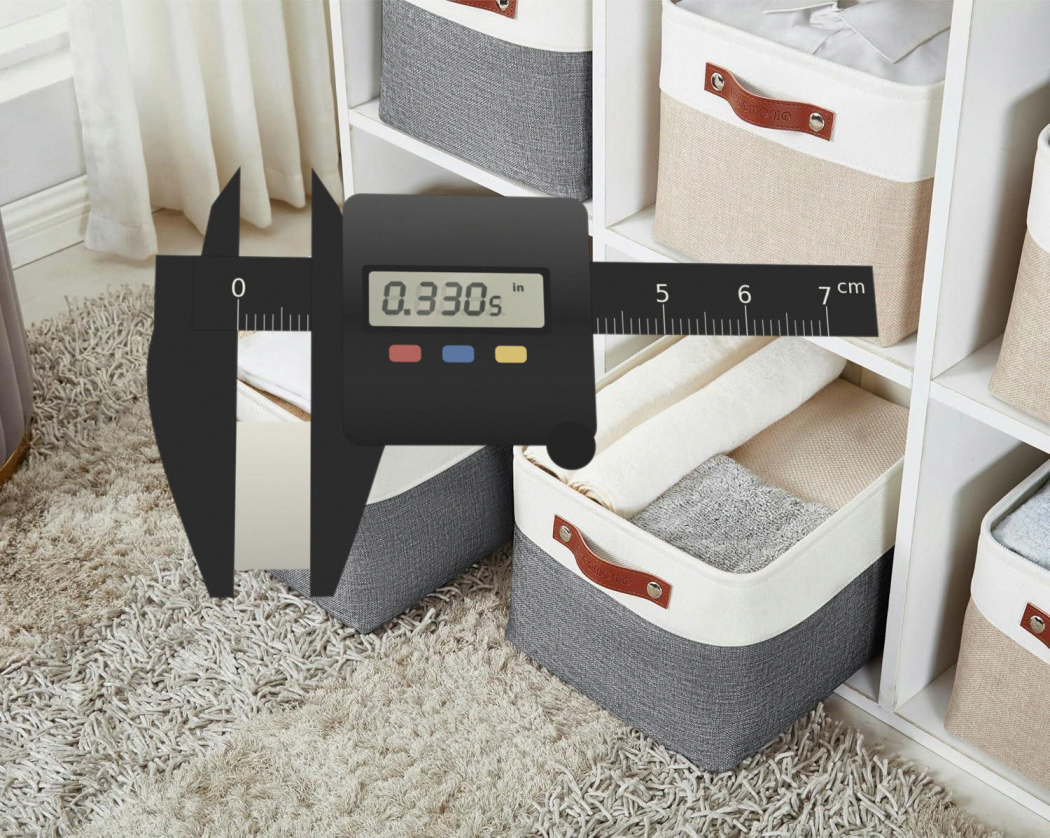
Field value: 0.3305
